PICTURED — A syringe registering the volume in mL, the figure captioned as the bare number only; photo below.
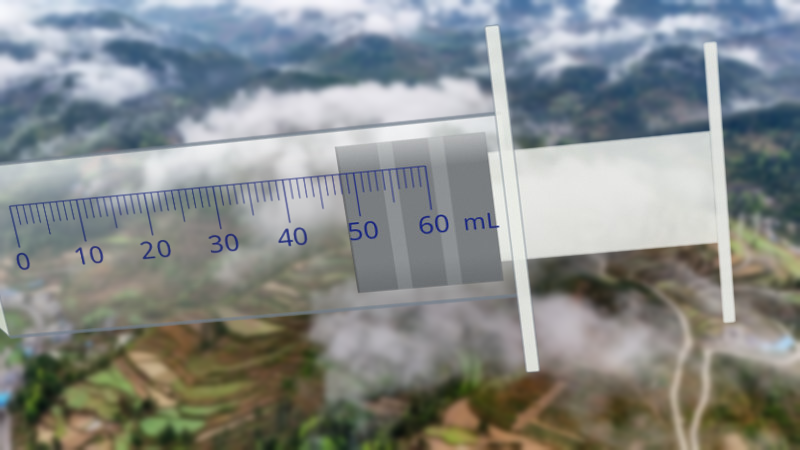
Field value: 48
